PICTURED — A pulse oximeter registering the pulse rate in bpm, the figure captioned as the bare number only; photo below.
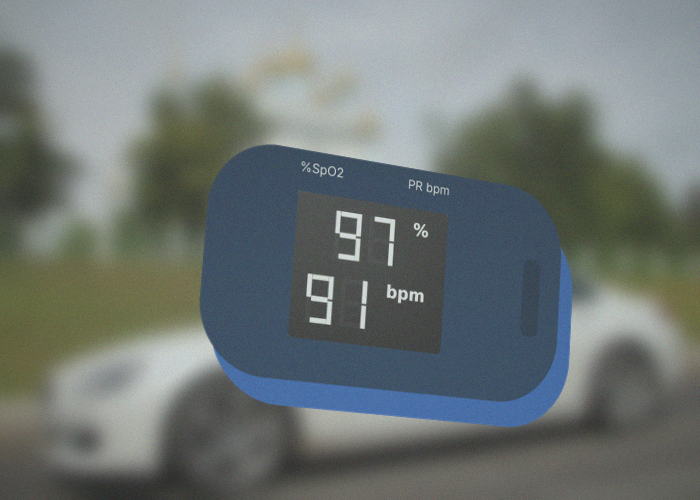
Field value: 91
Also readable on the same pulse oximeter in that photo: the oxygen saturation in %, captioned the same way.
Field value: 97
